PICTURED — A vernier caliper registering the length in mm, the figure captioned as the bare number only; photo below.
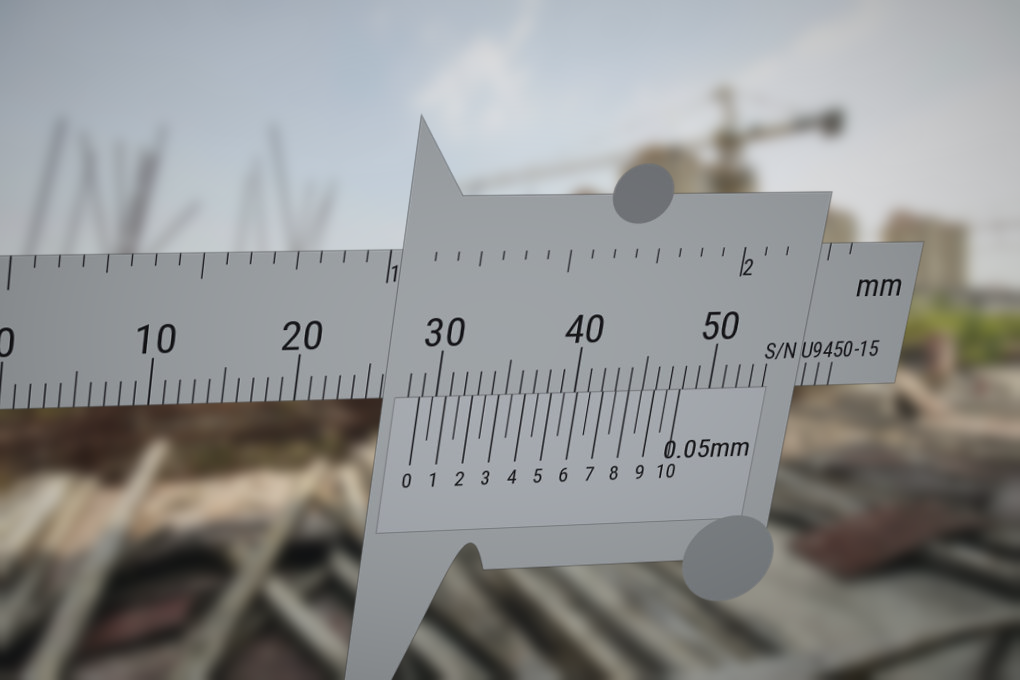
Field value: 28.8
